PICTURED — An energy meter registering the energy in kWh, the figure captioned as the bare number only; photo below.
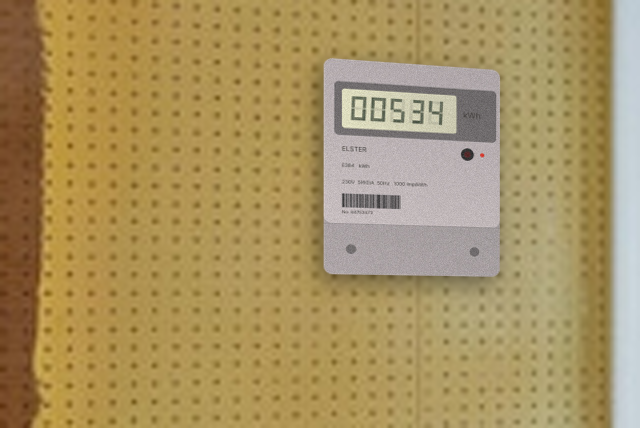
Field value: 534
